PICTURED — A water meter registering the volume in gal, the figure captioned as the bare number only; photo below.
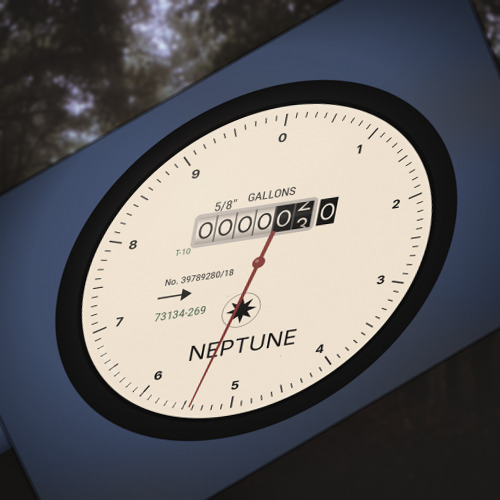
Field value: 25.4
